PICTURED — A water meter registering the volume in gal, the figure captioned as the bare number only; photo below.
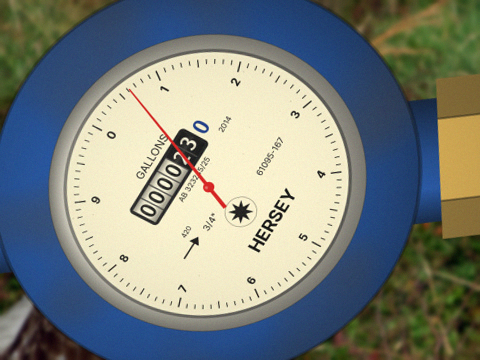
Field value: 230.6
